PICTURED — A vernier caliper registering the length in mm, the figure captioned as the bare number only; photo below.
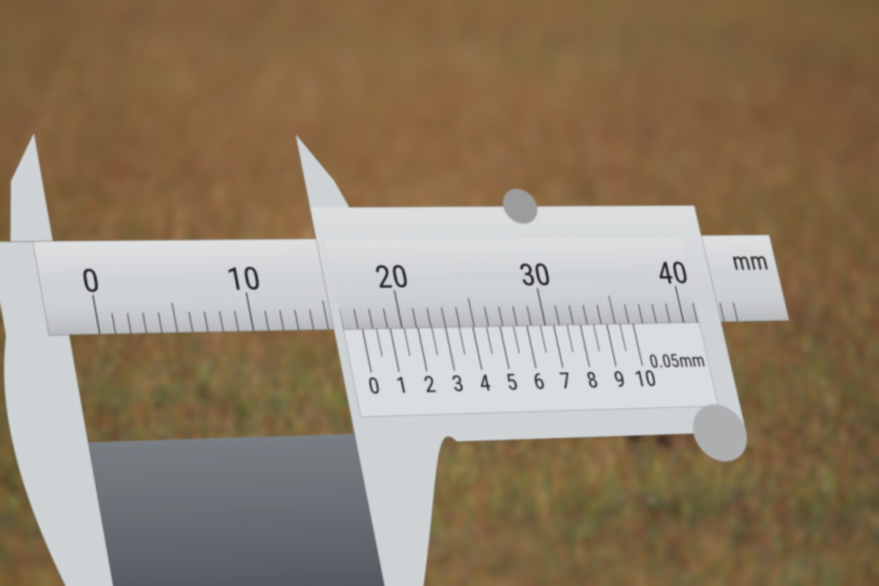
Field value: 17.3
